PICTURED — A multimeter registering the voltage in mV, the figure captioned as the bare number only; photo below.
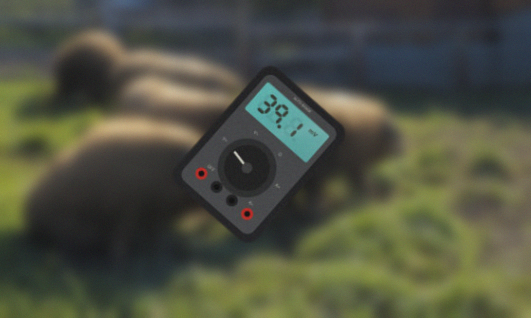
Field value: 39.1
